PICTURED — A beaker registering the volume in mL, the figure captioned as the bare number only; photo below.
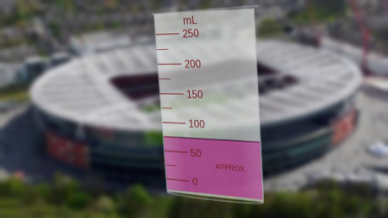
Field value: 75
